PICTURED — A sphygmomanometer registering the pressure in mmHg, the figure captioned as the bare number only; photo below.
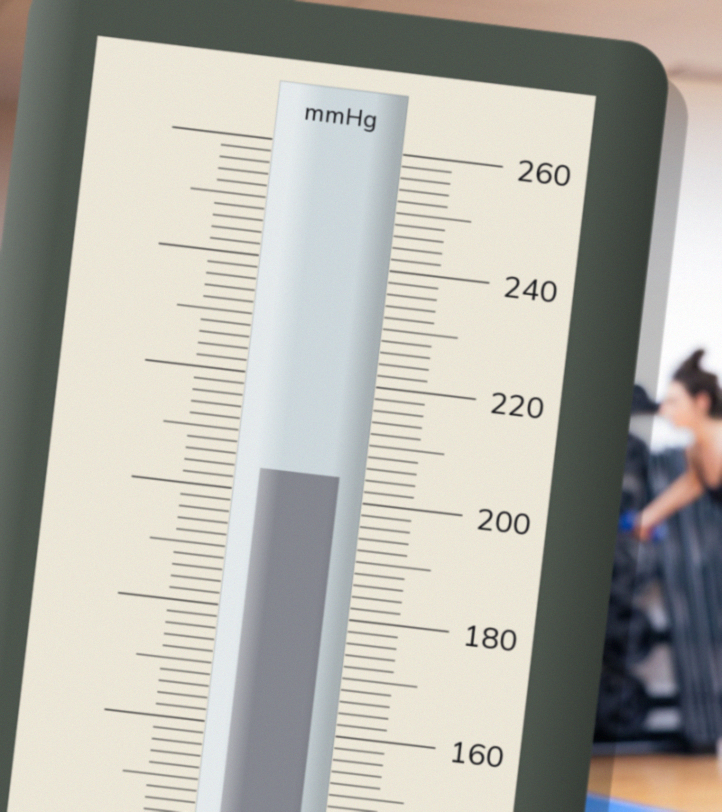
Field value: 204
